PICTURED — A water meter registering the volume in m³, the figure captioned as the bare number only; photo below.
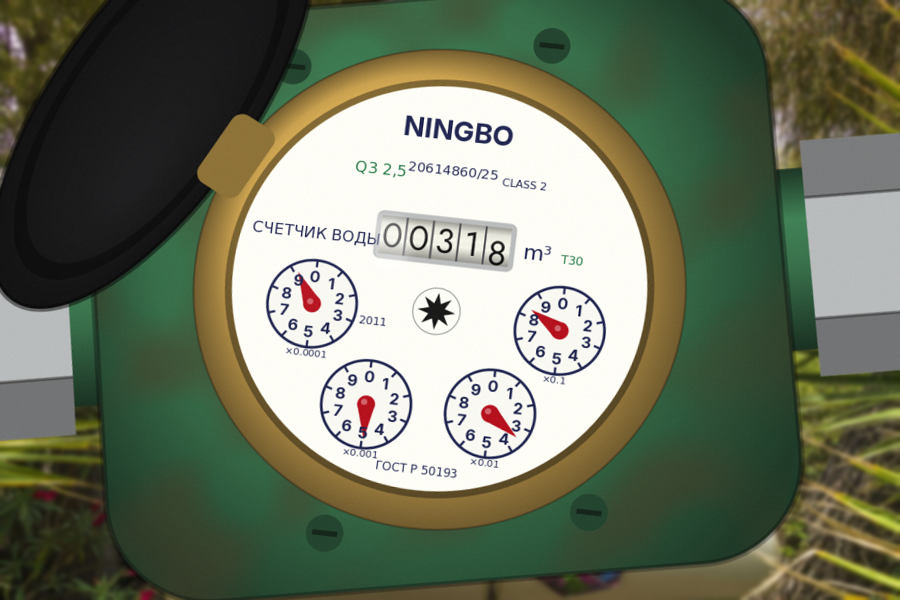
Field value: 317.8349
